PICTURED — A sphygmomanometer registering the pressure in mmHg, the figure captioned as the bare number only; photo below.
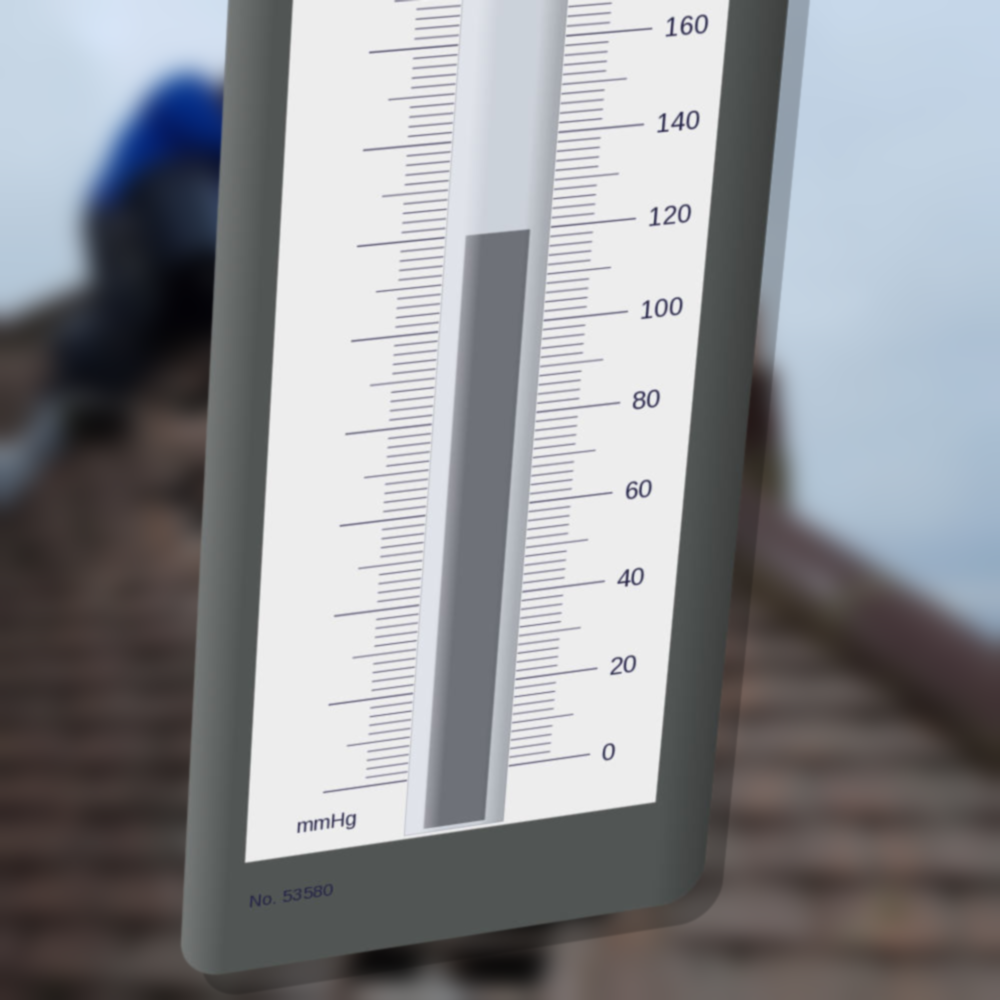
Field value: 120
